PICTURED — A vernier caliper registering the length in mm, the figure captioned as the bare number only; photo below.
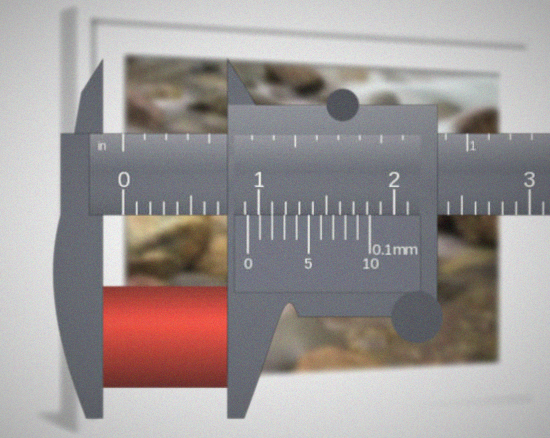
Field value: 9.2
